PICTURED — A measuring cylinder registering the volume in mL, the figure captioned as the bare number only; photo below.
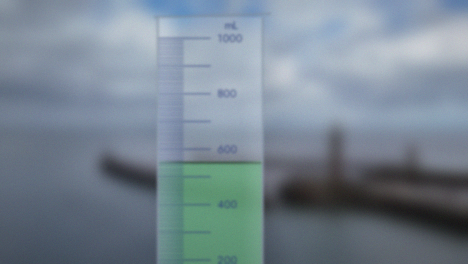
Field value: 550
